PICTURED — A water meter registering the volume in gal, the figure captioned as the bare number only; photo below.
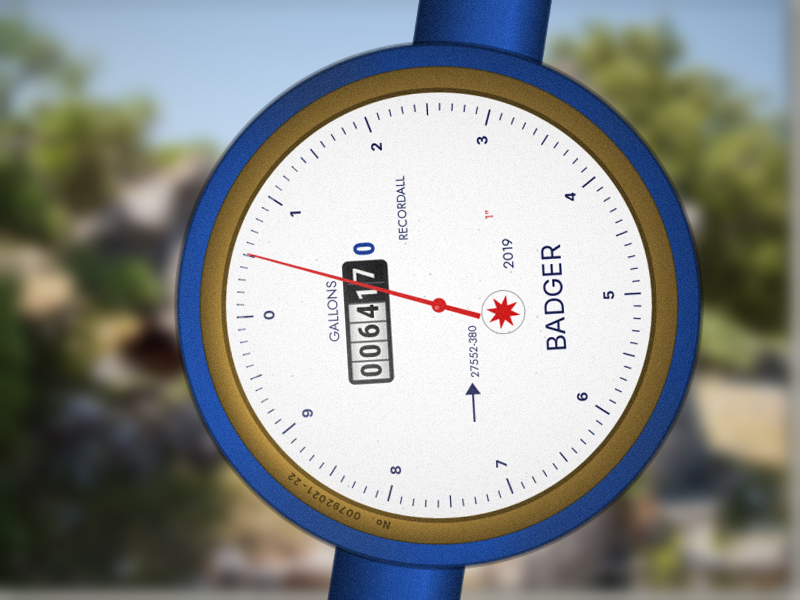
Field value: 64170.5
